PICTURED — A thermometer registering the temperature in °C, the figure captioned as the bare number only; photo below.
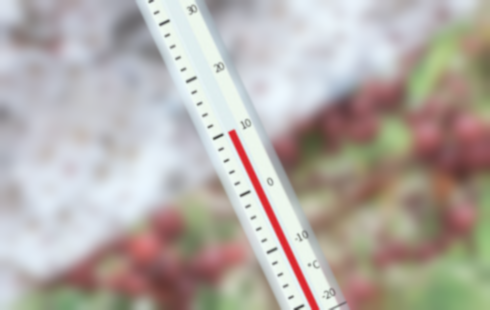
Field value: 10
